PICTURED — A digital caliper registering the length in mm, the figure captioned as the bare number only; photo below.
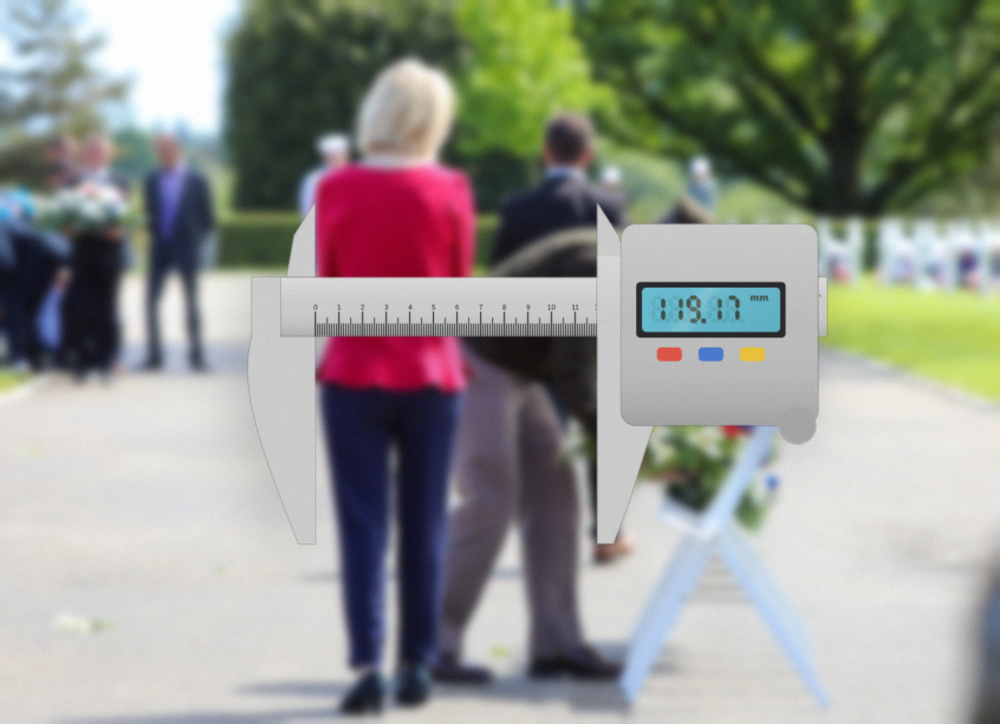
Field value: 119.17
